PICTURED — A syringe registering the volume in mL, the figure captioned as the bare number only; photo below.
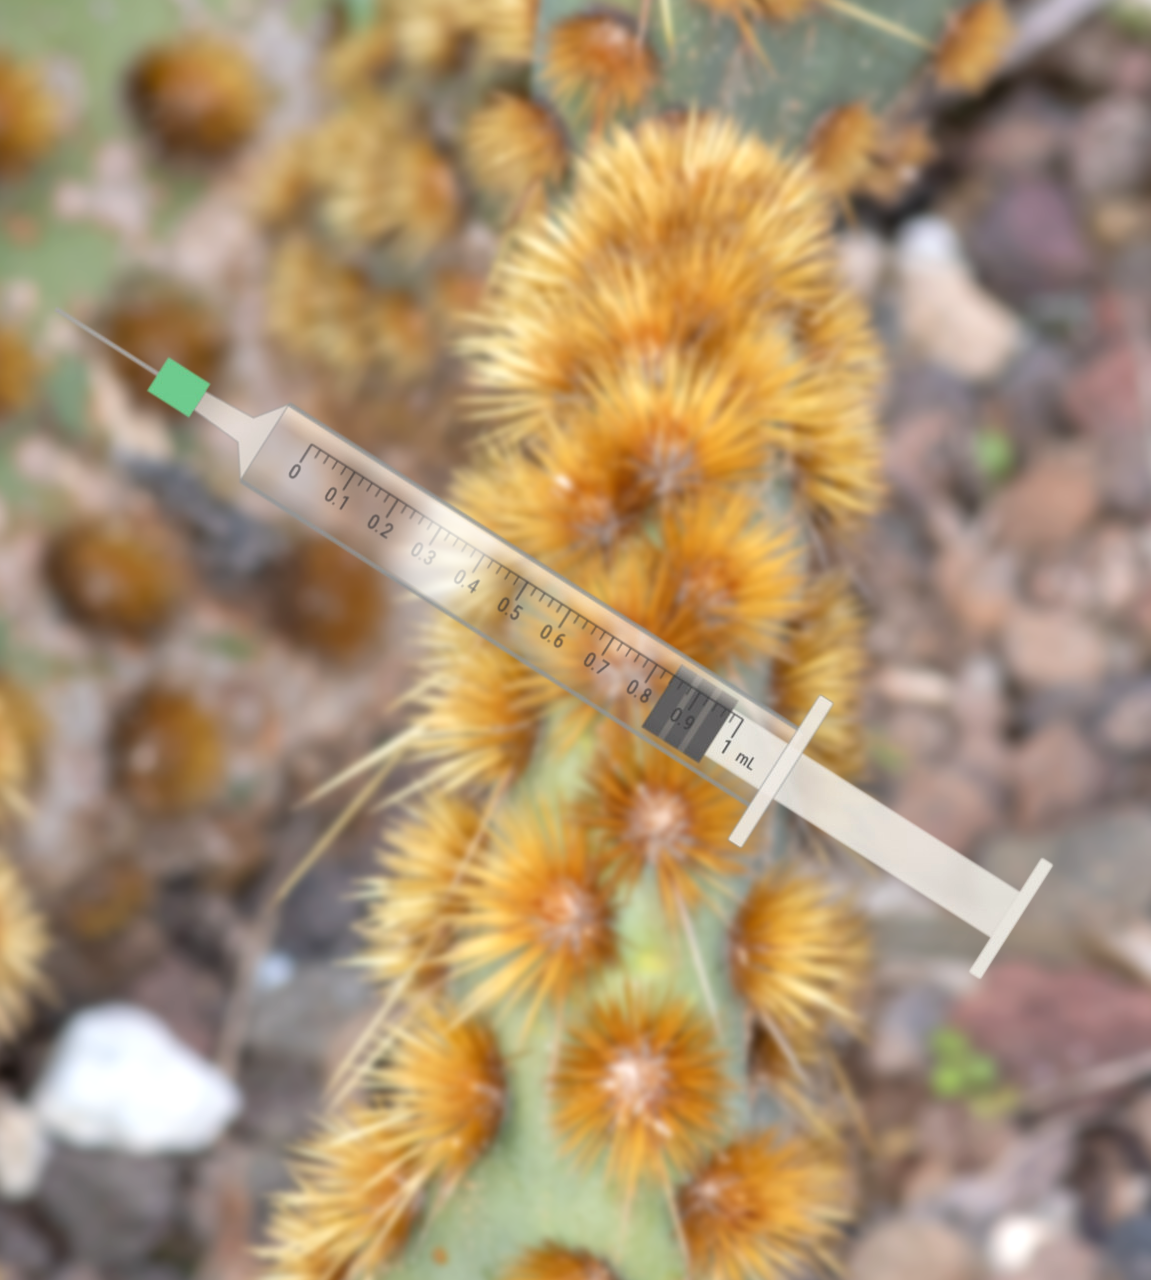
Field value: 0.84
